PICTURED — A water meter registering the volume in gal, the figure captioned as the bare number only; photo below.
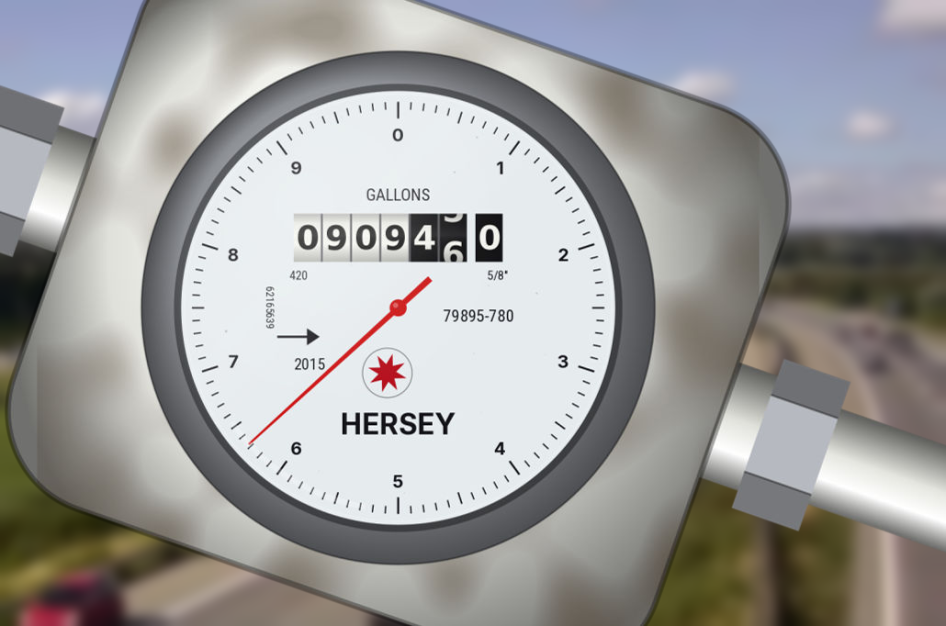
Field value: 909456.3
